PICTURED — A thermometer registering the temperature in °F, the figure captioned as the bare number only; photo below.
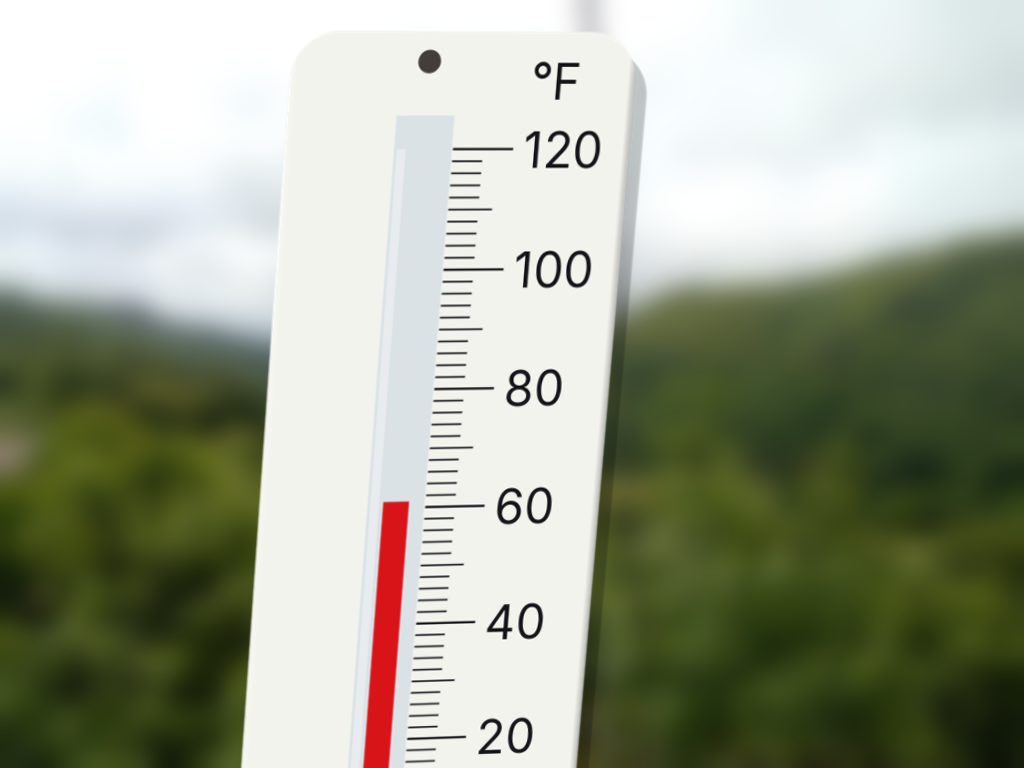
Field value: 61
